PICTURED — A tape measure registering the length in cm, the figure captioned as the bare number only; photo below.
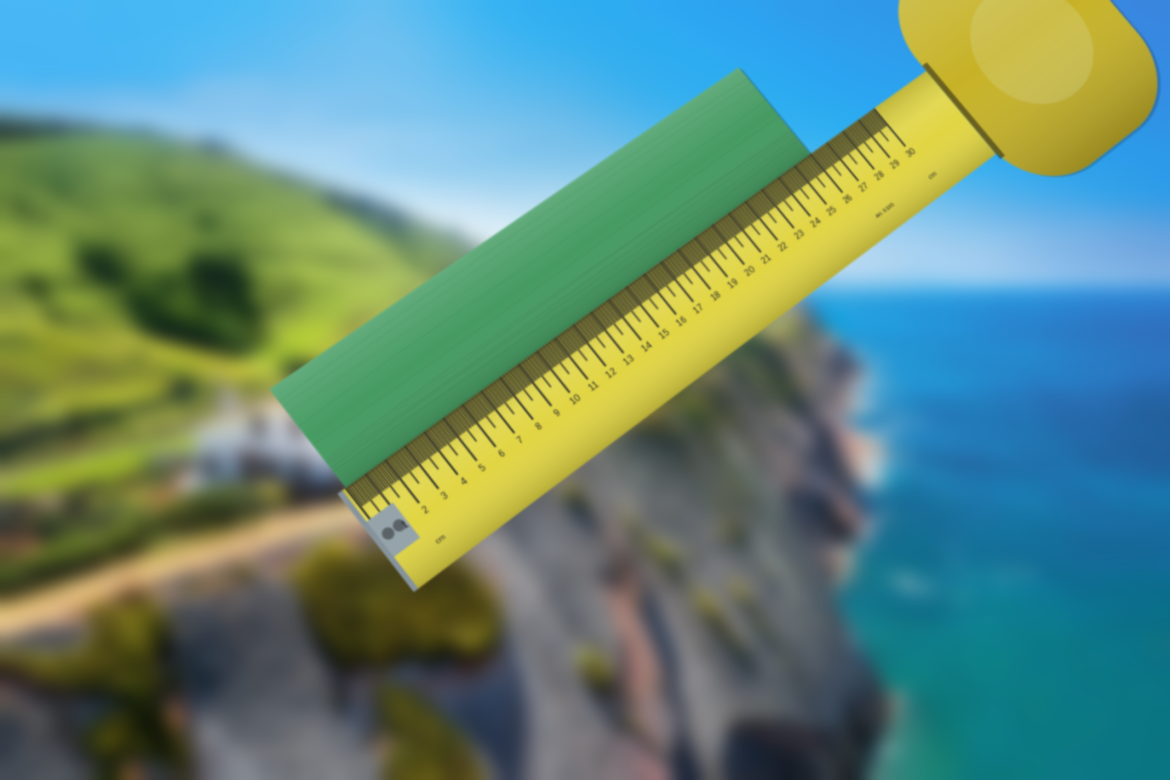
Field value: 26
